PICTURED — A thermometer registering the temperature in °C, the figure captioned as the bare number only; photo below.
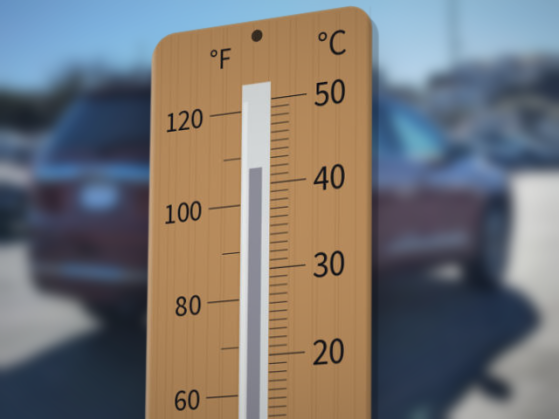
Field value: 42
